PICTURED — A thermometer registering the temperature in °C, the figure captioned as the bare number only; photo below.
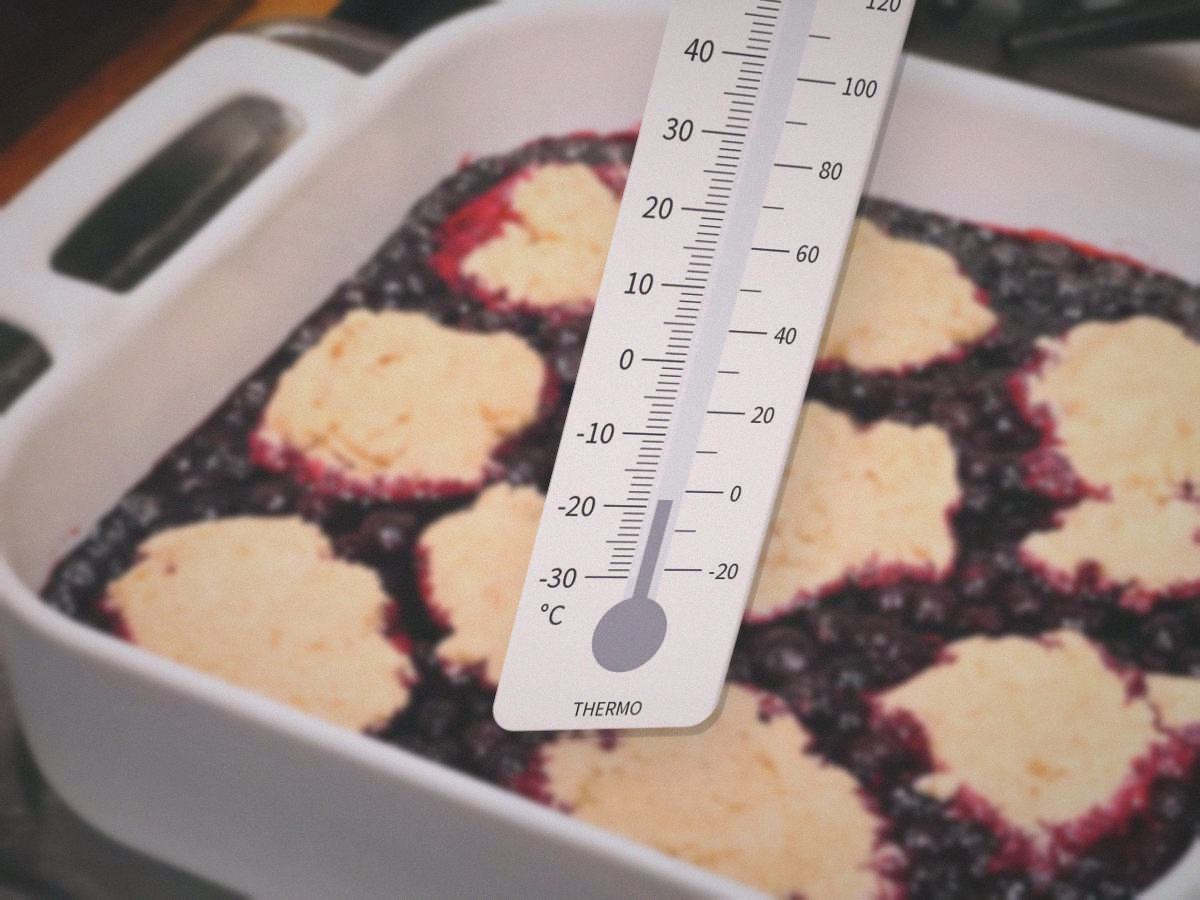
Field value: -19
